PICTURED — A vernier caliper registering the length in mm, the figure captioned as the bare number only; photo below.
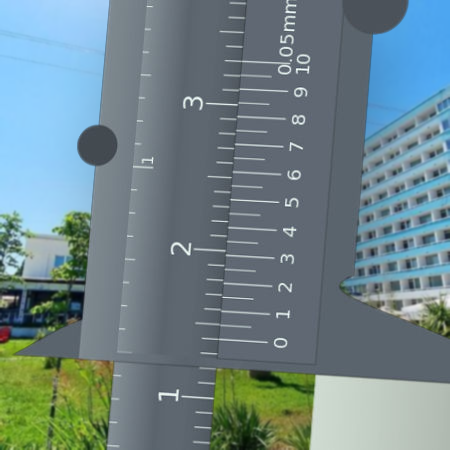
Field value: 14.0
